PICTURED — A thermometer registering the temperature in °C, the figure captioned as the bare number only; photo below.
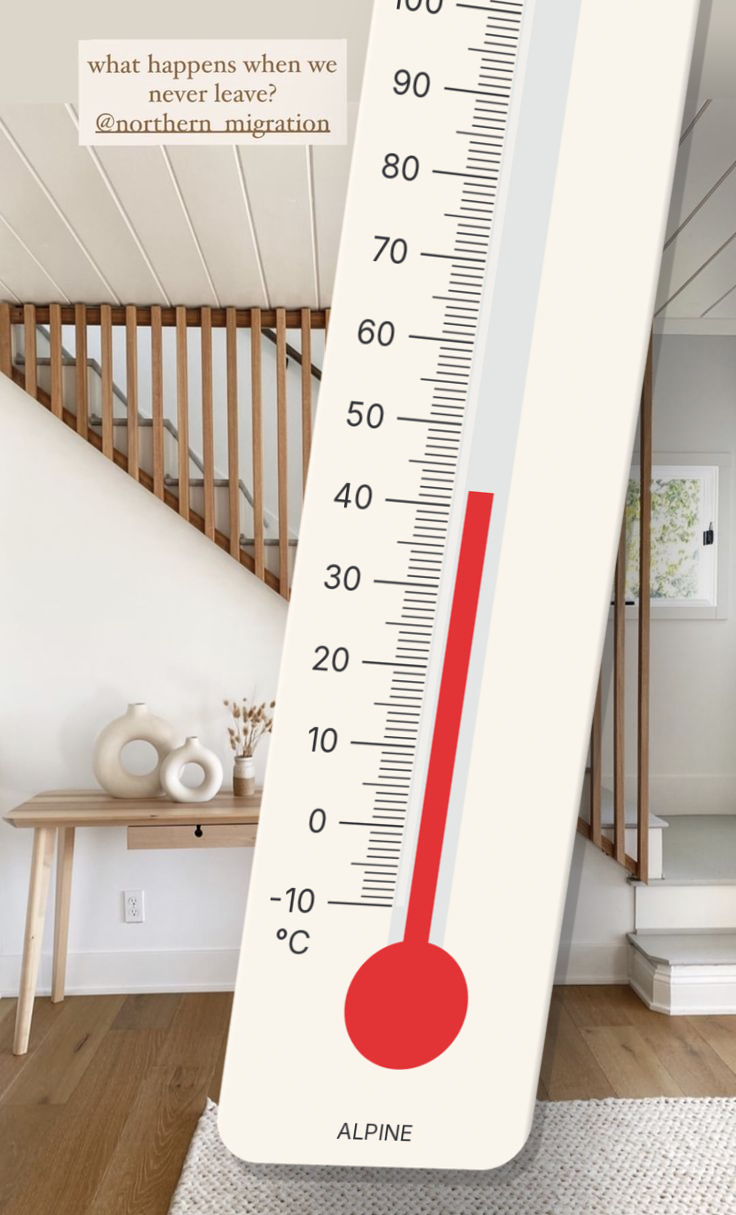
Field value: 42
